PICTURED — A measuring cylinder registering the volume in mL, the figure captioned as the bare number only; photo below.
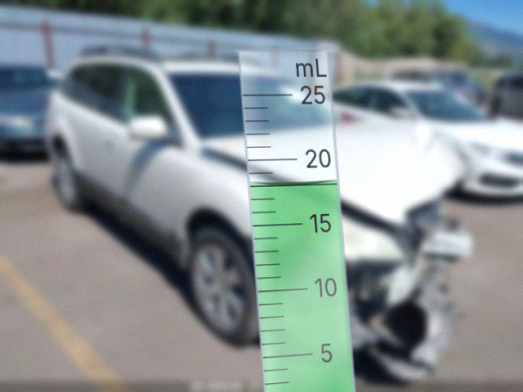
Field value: 18
